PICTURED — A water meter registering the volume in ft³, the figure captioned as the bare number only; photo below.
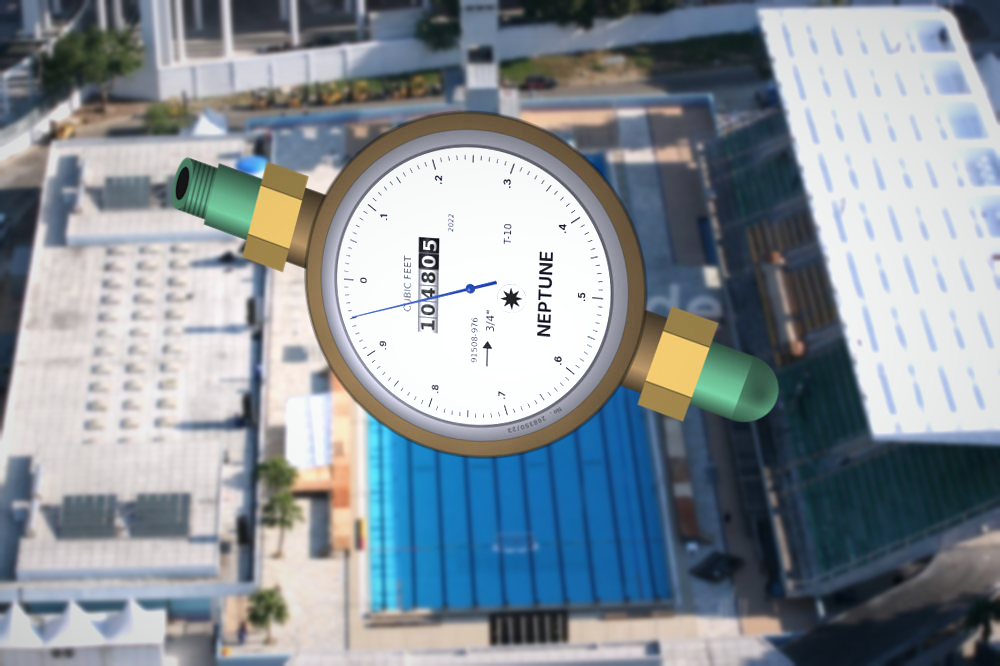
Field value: 104804.95
